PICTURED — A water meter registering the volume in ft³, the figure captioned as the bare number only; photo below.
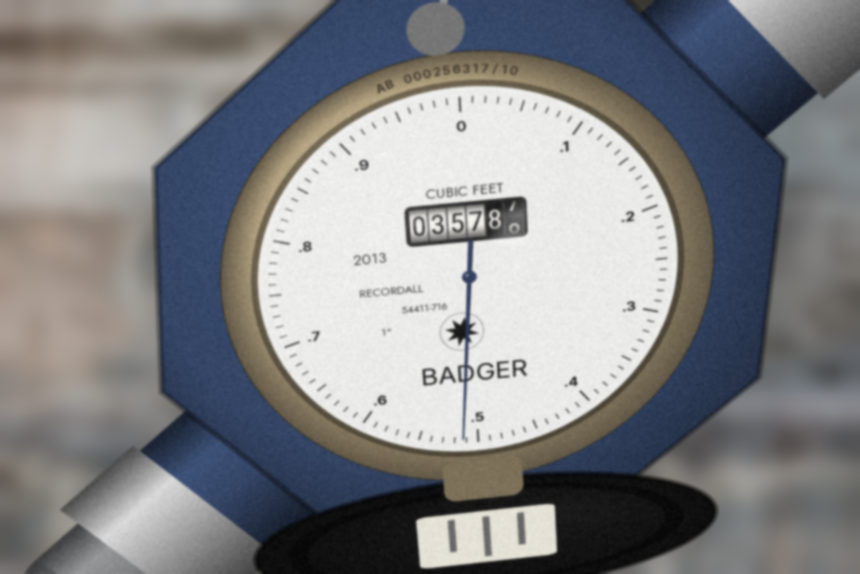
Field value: 35787.51
